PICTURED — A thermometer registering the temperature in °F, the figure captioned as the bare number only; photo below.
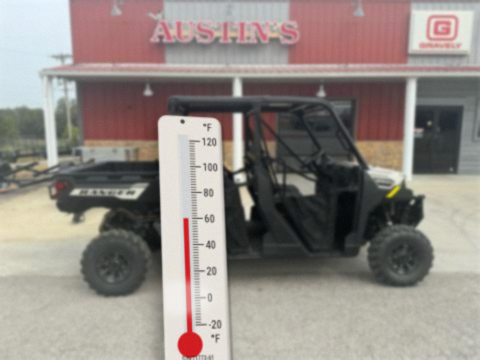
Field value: 60
